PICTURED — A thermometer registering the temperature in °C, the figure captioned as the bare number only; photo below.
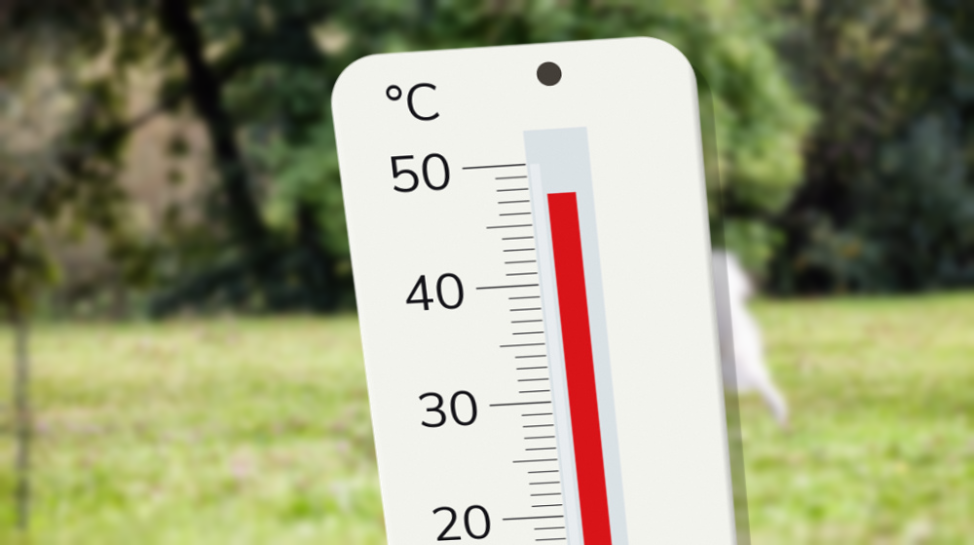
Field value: 47.5
